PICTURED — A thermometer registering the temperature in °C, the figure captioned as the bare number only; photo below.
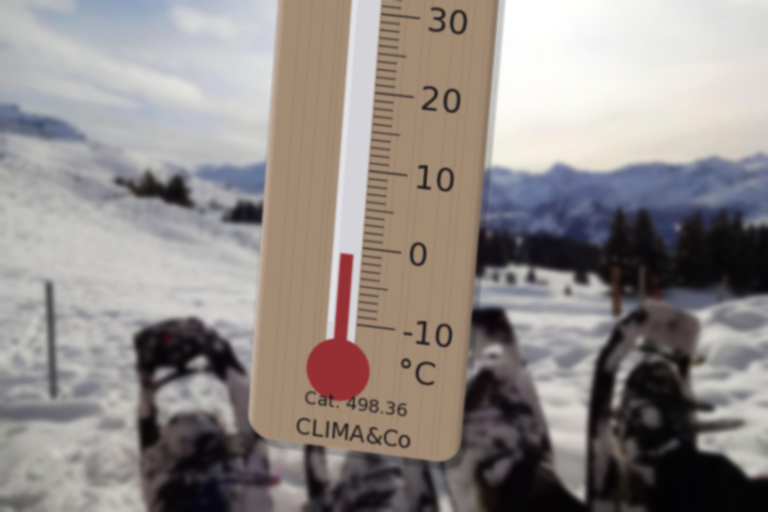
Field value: -1
